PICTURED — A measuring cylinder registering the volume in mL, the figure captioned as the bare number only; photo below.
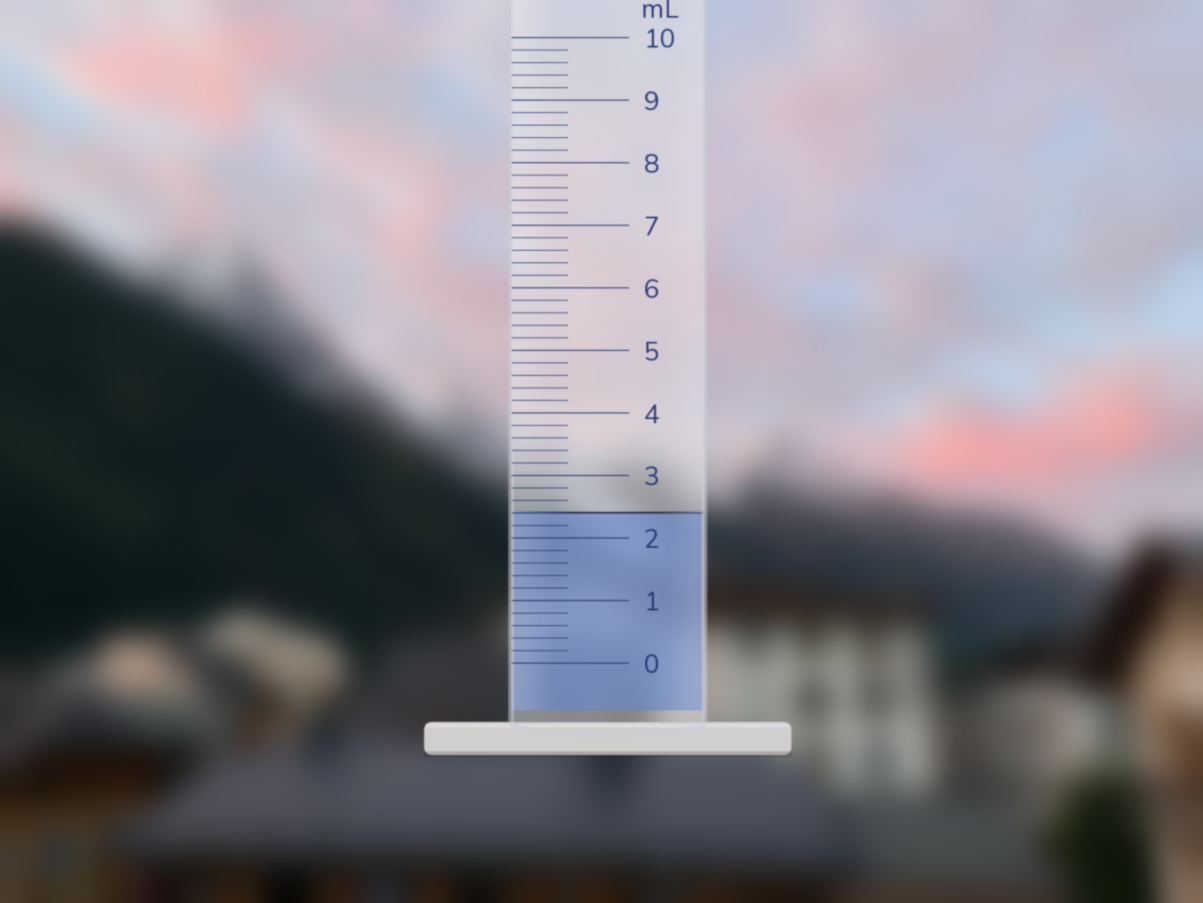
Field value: 2.4
